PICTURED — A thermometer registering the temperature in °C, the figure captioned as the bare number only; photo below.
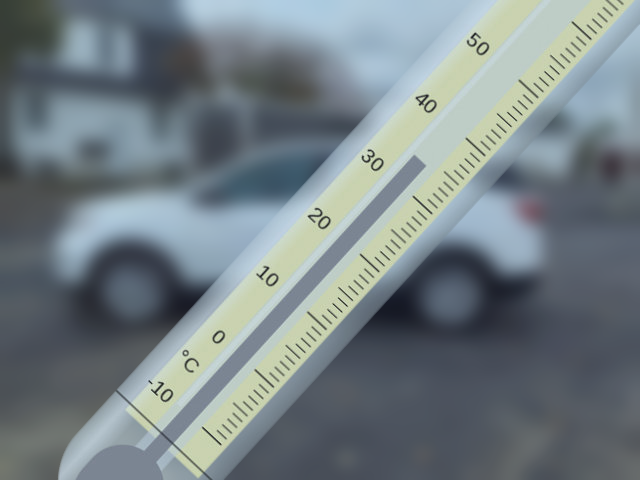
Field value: 34
